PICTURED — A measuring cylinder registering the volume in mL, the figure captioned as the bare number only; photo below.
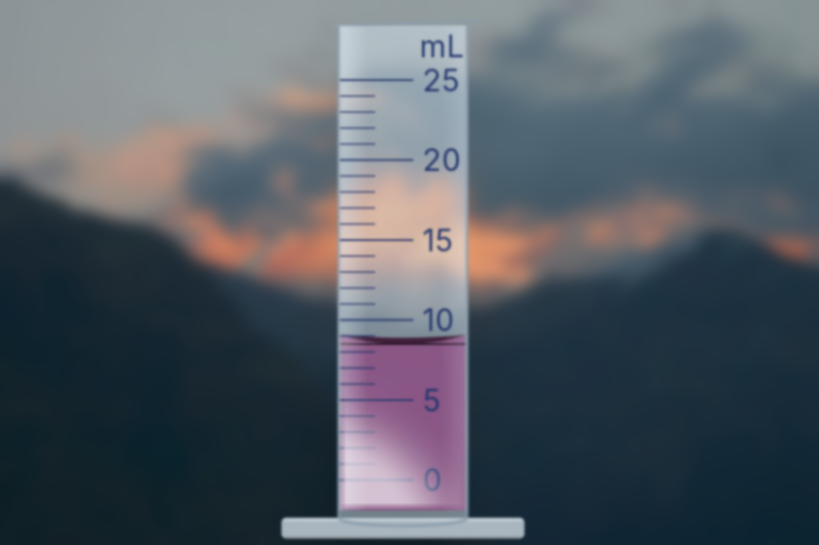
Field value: 8.5
